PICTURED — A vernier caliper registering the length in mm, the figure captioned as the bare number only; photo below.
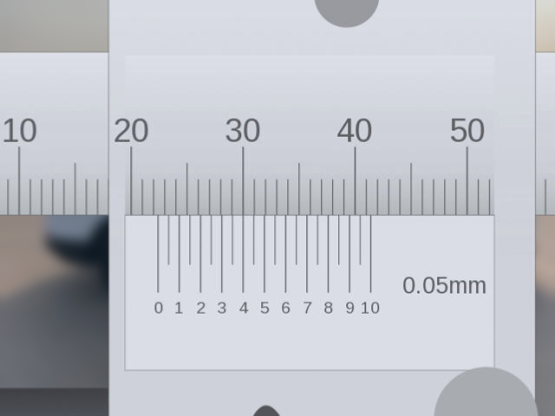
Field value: 22.4
